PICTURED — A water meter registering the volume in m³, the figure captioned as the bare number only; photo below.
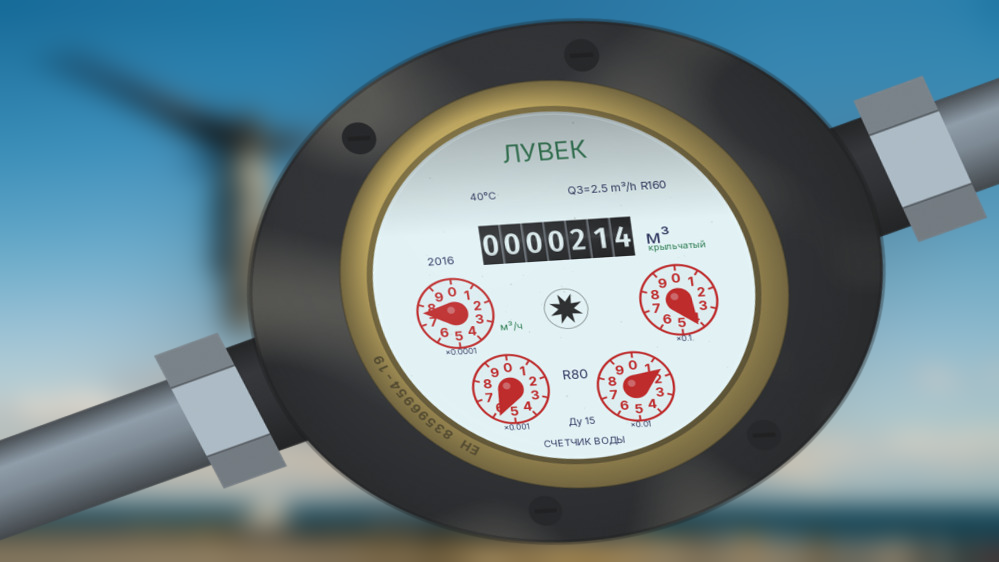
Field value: 214.4157
